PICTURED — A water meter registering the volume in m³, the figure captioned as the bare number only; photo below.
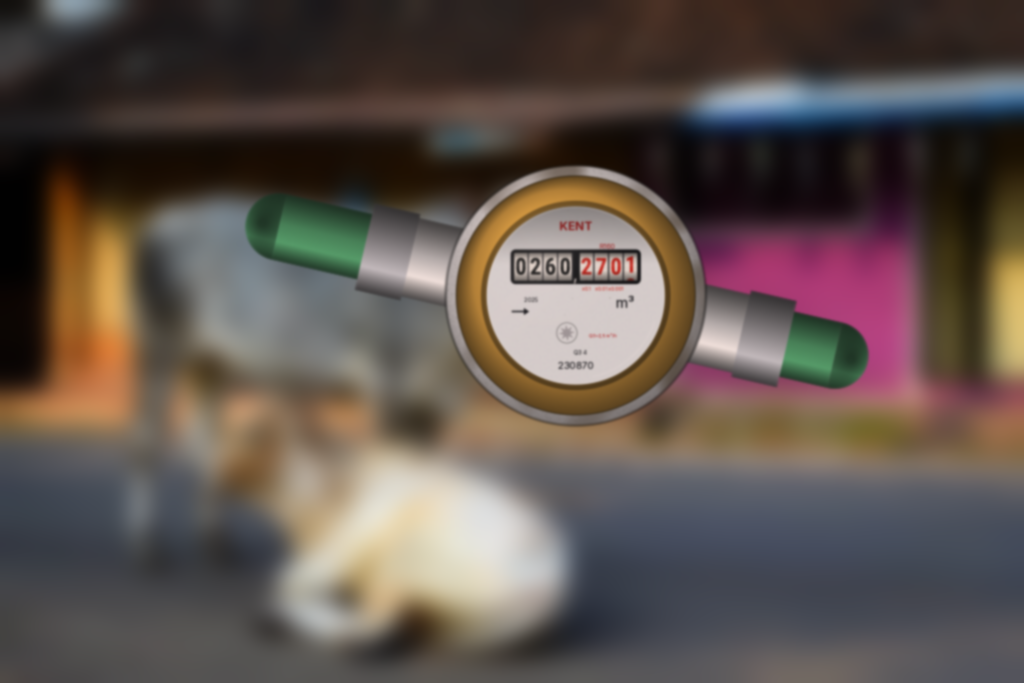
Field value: 260.2701
